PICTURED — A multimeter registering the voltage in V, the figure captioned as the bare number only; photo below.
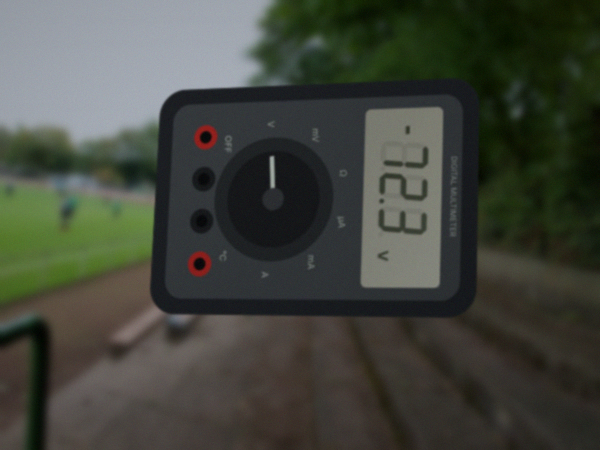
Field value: -72.3
